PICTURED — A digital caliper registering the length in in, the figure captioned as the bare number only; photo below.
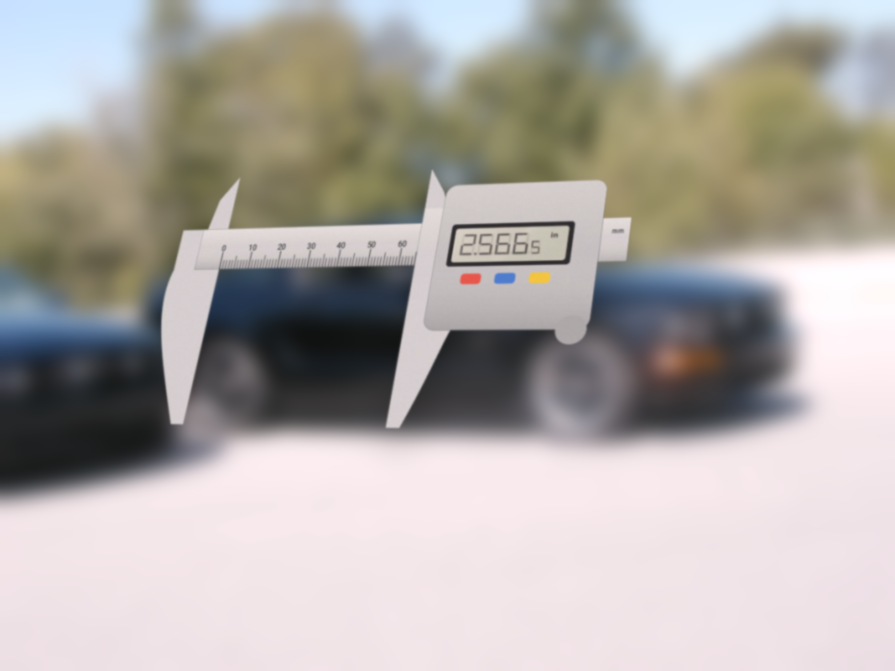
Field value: 2.5665
